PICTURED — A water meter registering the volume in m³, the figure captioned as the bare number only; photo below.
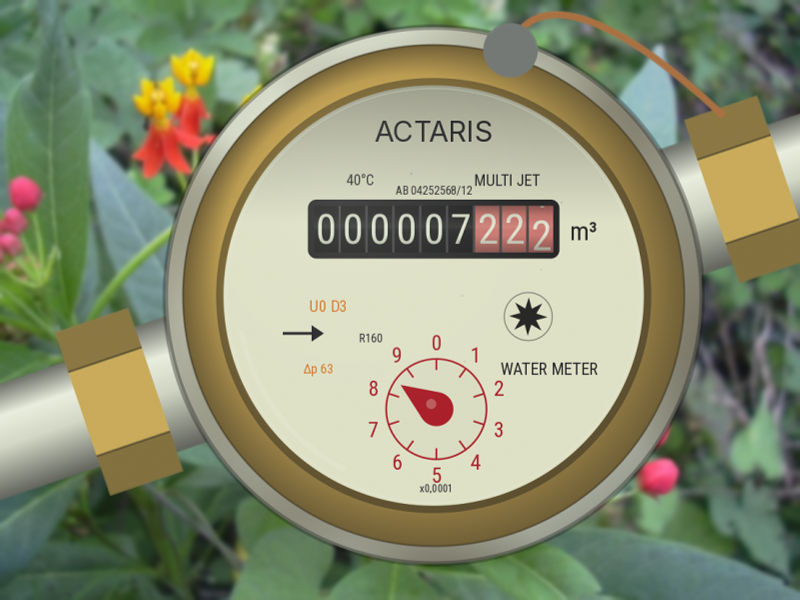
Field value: 7.2218
